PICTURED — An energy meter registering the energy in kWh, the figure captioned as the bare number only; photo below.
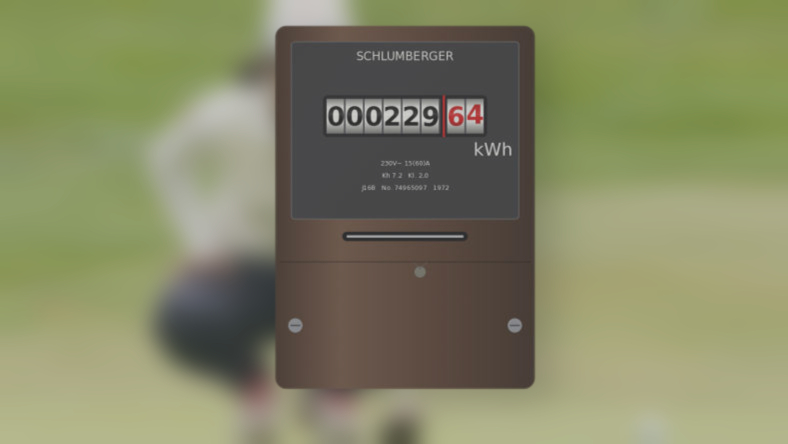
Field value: 229.64
